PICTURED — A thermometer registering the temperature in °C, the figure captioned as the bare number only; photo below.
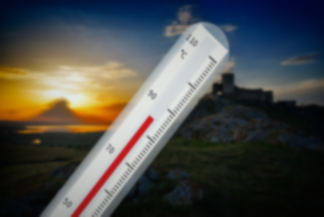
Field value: 85
